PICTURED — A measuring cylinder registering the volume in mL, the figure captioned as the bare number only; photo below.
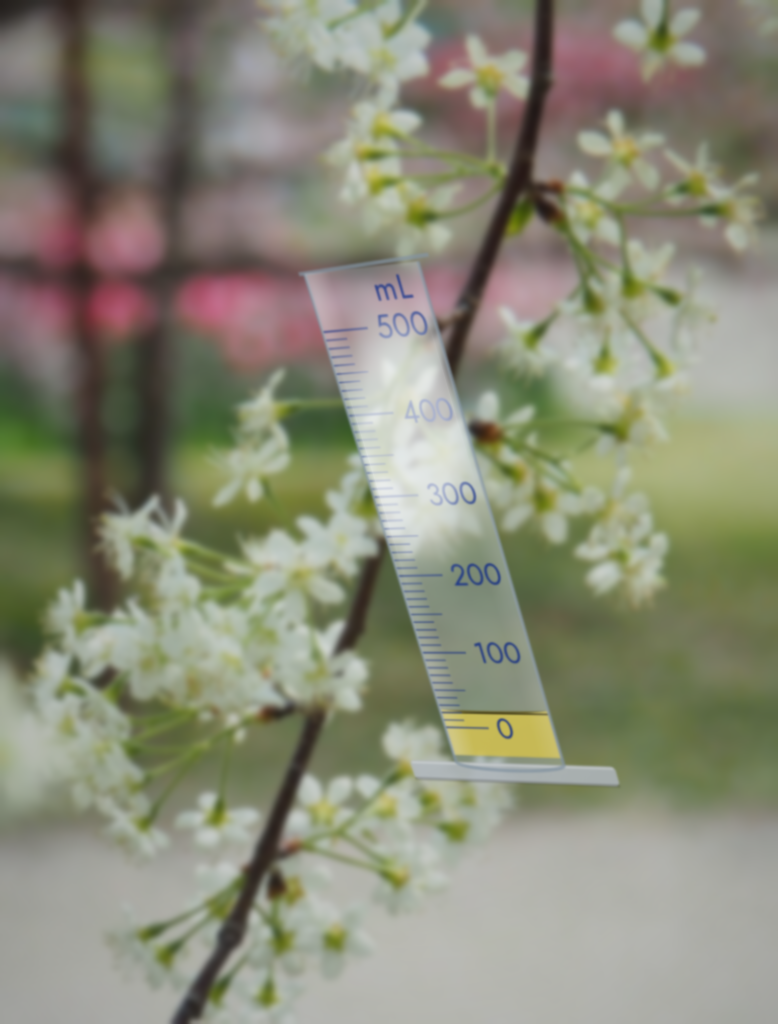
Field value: 20
